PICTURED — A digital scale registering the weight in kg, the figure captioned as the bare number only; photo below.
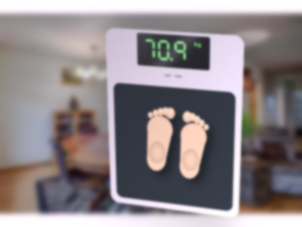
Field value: 70.9
